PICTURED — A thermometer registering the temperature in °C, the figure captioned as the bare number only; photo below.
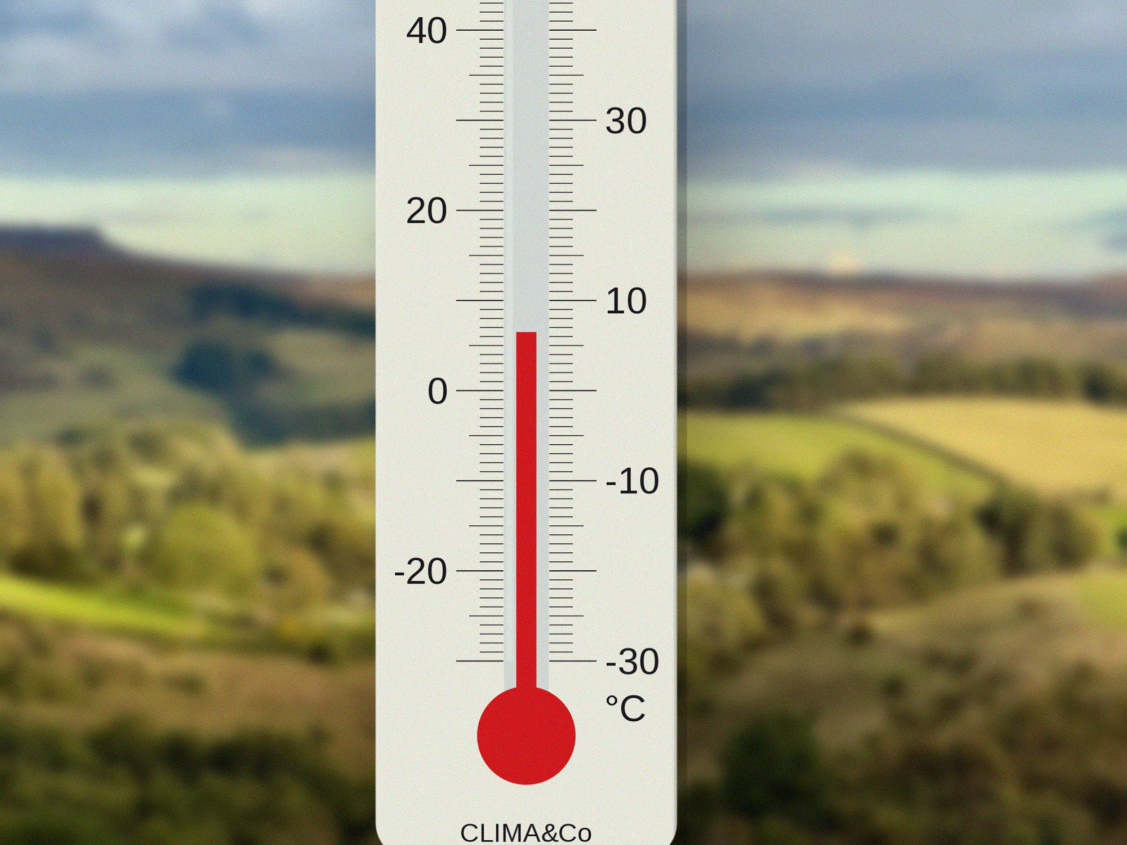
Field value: 6.5
